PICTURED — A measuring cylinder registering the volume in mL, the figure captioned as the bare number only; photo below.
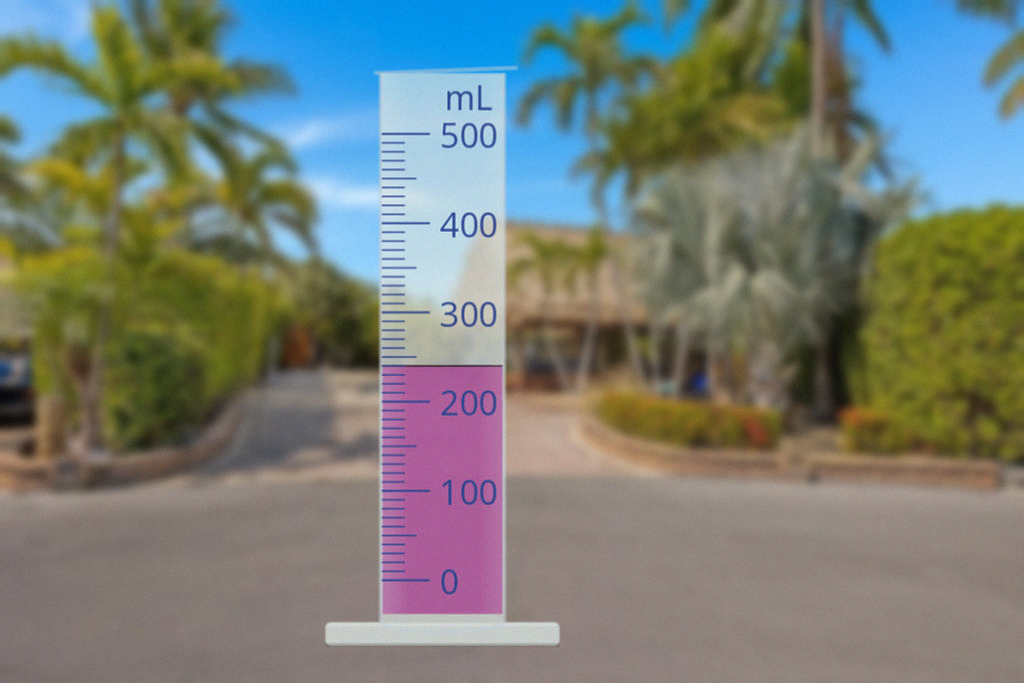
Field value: 240
